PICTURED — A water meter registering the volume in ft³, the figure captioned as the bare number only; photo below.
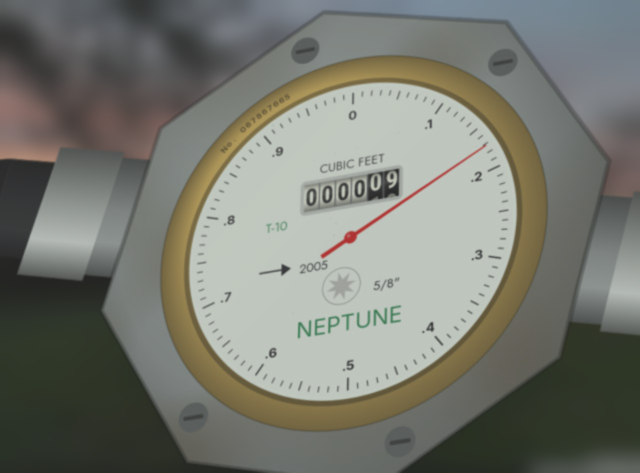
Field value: 9.17
